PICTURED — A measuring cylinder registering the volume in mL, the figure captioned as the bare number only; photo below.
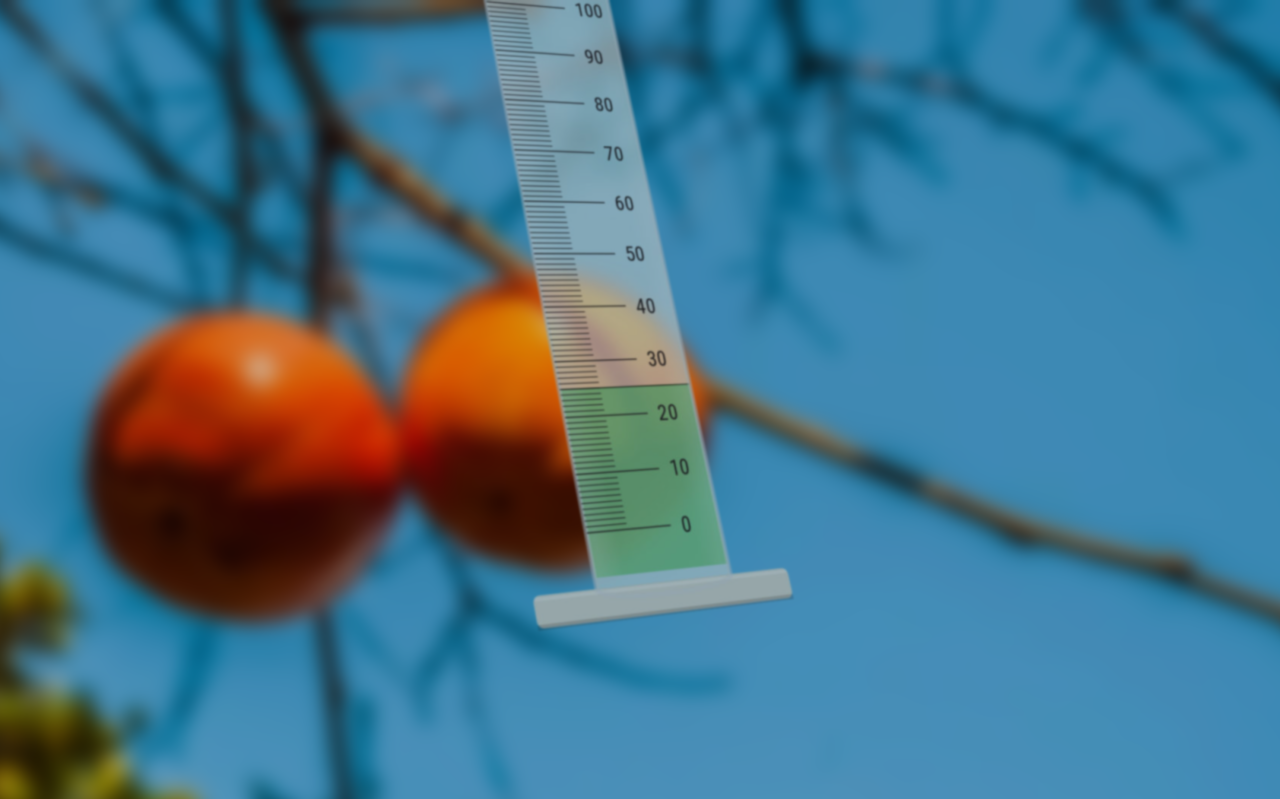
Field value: 25
